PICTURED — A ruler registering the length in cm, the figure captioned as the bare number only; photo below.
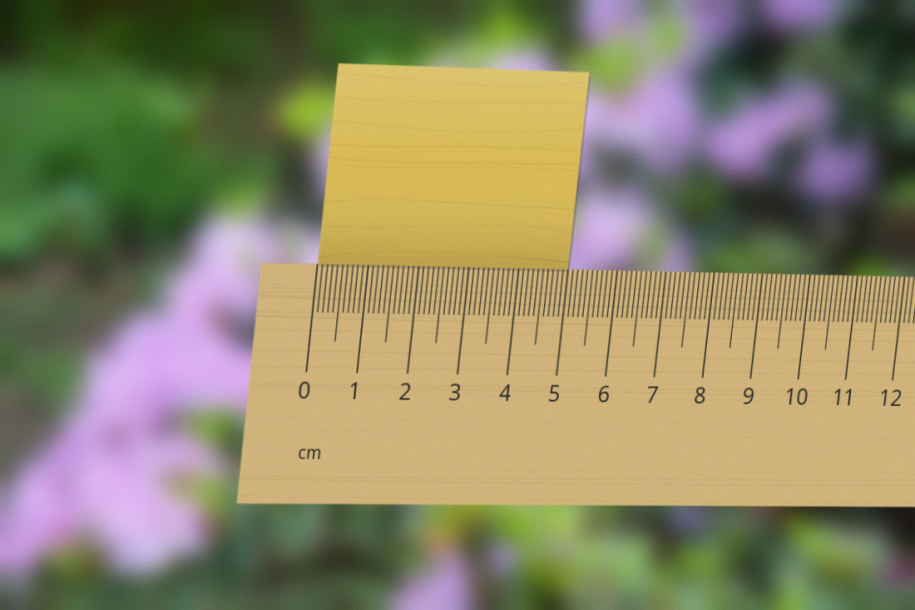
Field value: 5
